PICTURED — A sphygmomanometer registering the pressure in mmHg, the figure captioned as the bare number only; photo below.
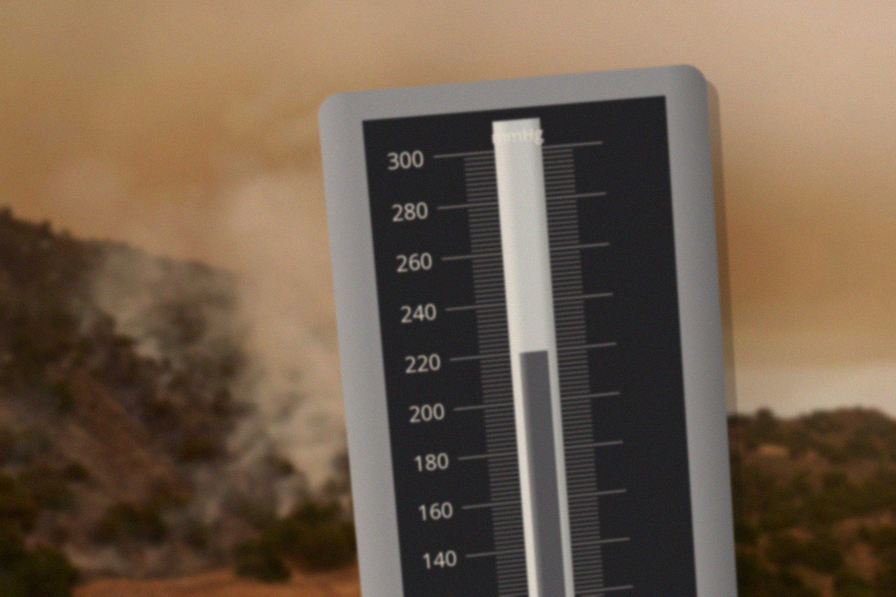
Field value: 220
